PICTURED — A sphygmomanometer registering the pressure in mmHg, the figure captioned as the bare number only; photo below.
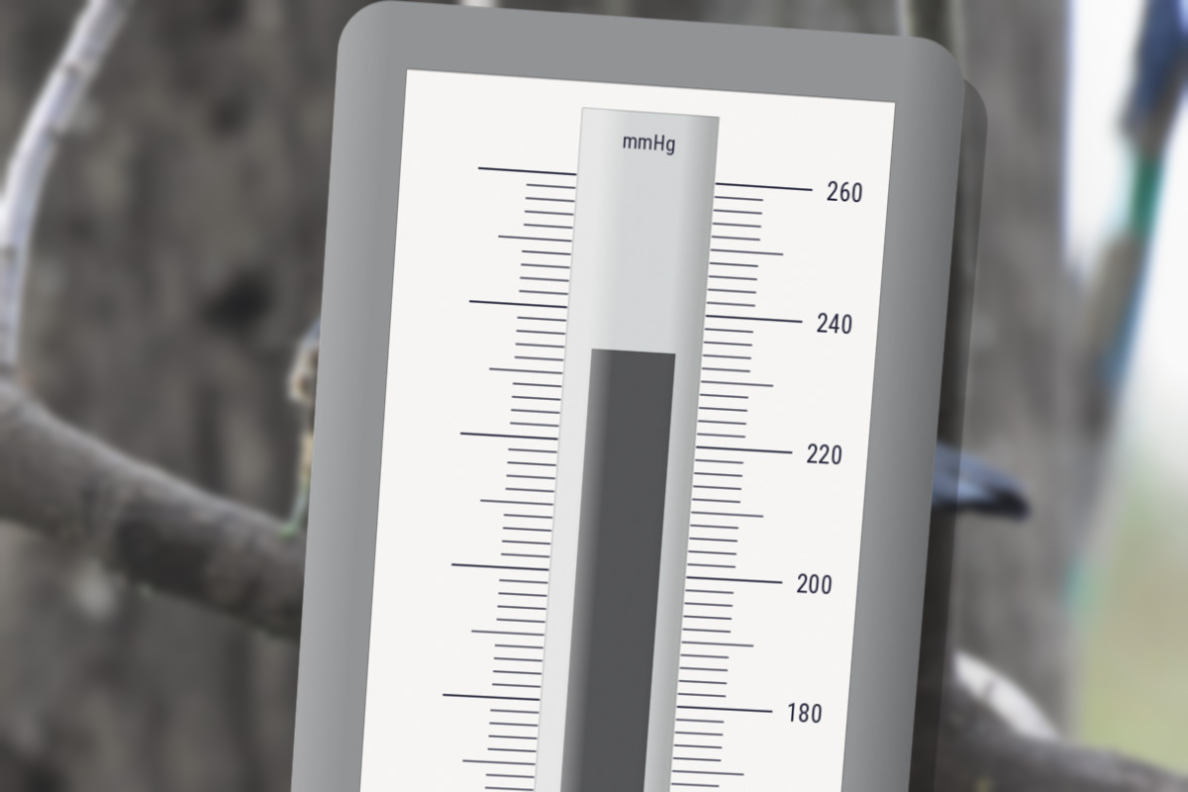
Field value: 234
